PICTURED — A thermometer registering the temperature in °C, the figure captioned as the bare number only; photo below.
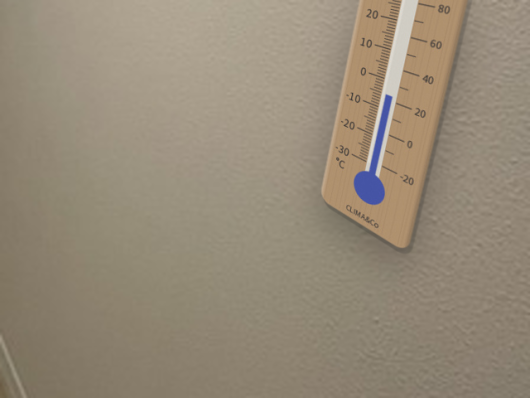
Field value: -5
